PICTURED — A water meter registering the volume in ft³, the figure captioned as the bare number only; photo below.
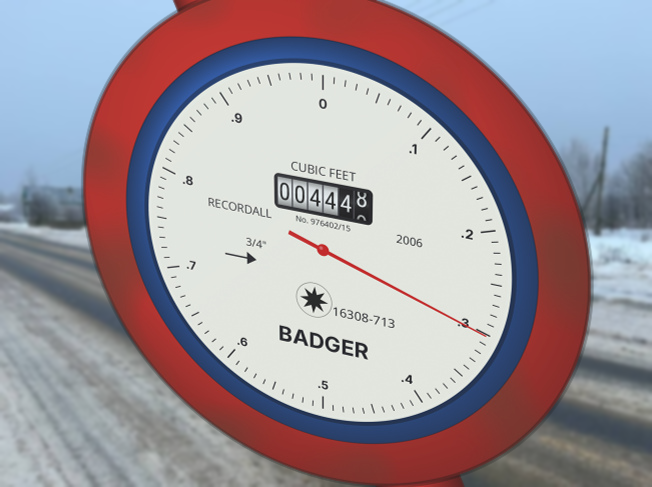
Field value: 4448.30
